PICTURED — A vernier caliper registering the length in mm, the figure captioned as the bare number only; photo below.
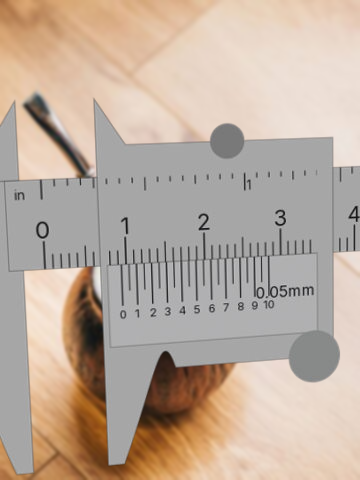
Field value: 9.4
